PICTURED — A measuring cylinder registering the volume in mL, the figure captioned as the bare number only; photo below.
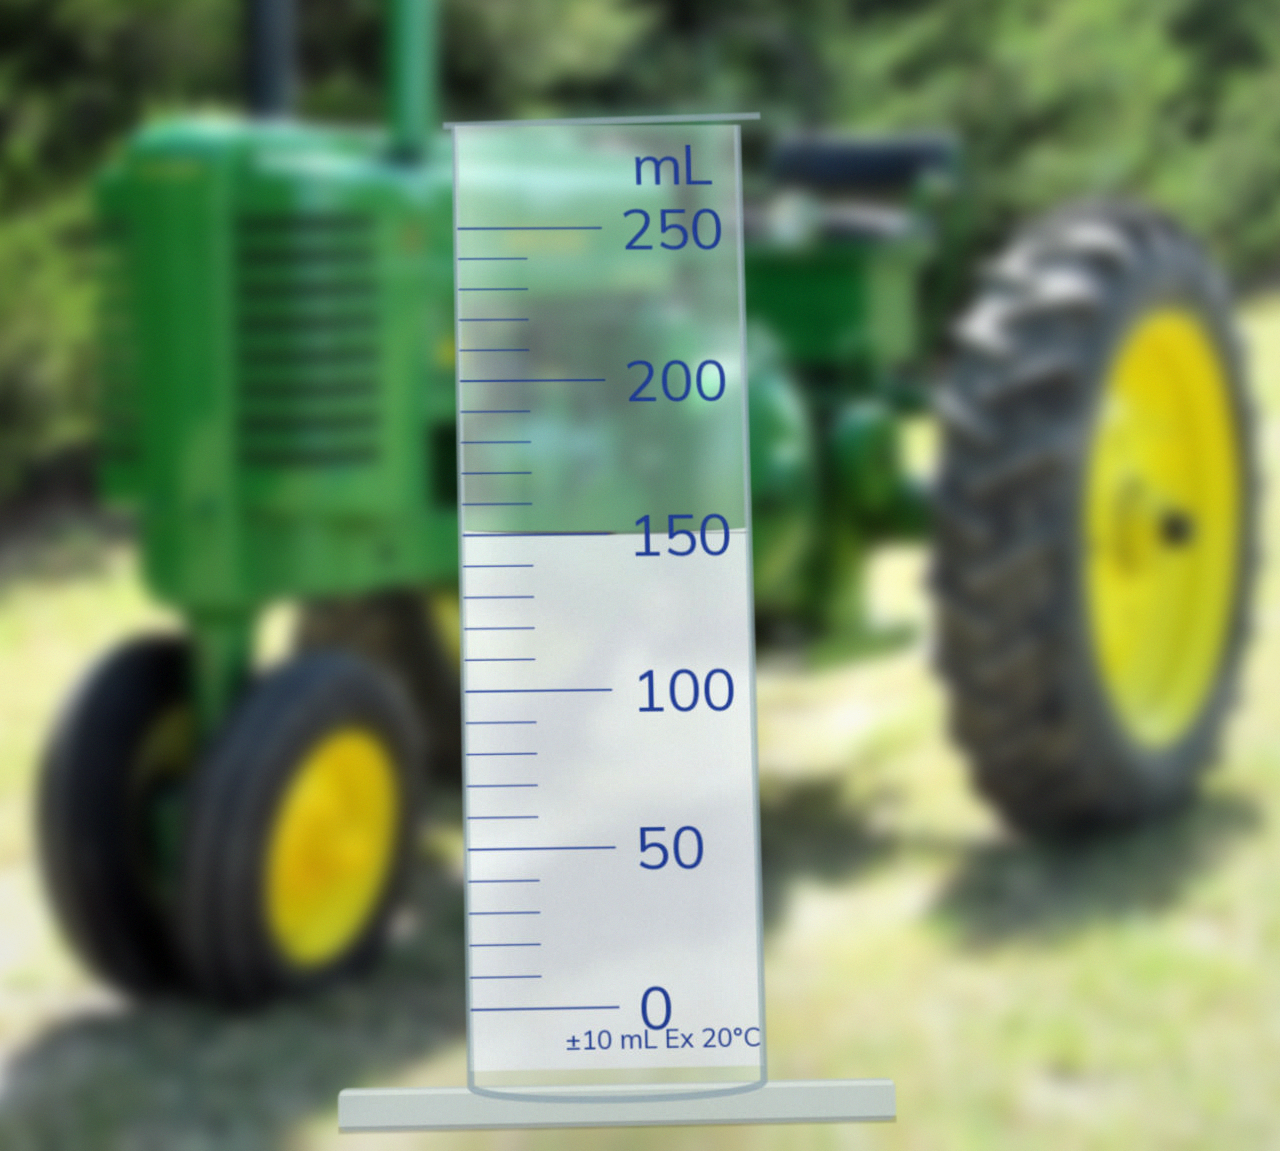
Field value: 150
